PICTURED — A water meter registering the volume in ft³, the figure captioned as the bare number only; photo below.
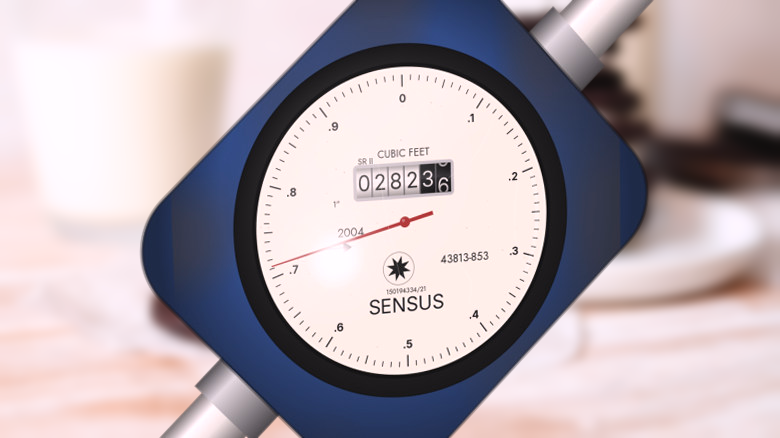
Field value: 28235.71
